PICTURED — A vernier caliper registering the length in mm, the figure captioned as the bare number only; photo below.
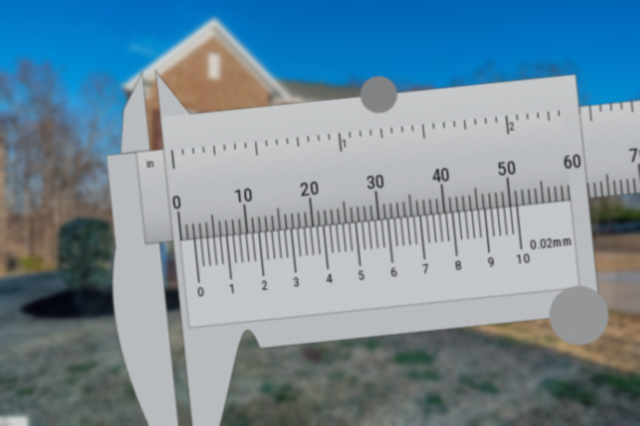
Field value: 2.0
